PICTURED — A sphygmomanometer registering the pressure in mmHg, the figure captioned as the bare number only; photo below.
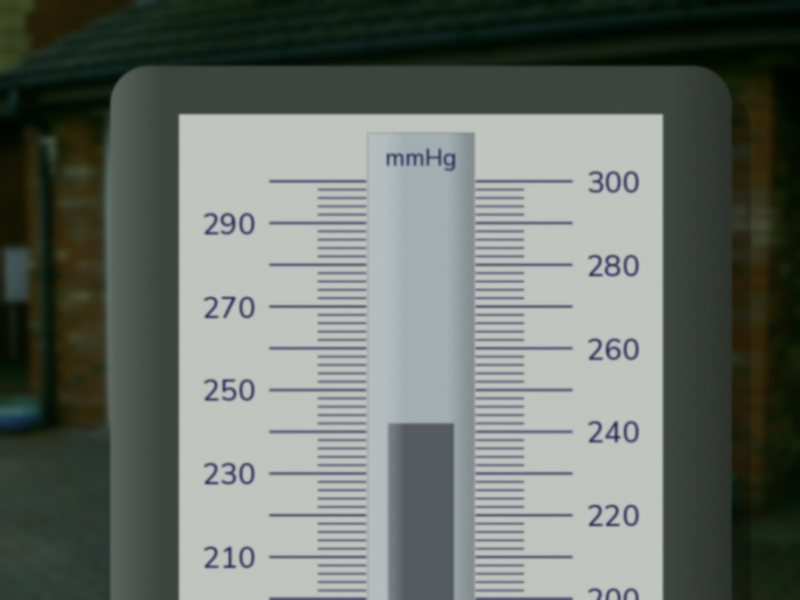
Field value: 242
